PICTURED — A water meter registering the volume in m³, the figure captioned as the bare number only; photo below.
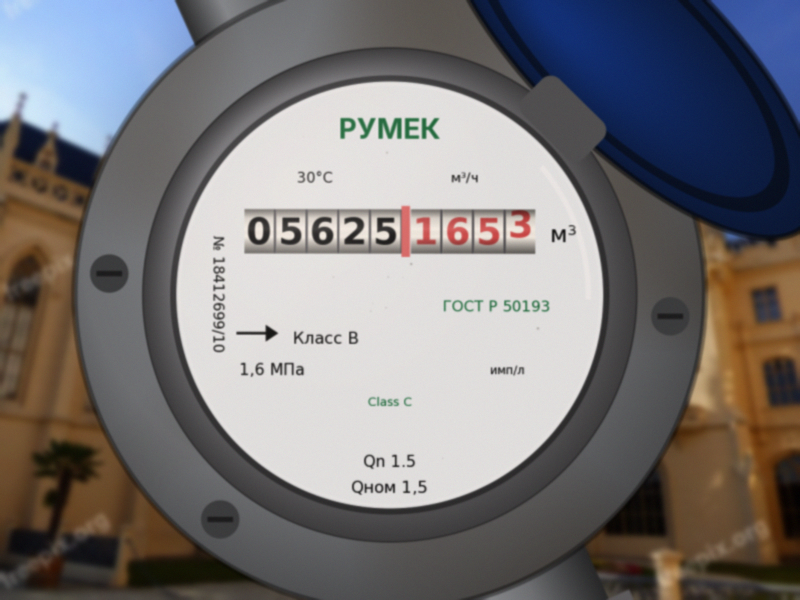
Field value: 5625.1653
